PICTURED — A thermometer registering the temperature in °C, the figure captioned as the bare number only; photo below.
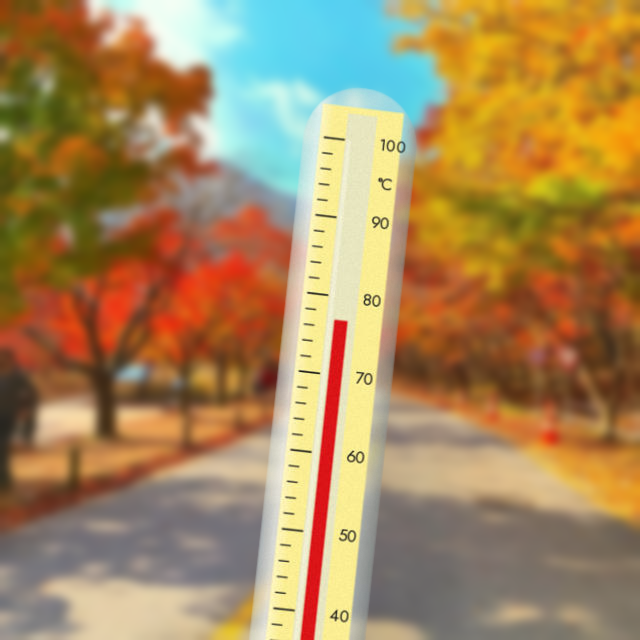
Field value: 77
